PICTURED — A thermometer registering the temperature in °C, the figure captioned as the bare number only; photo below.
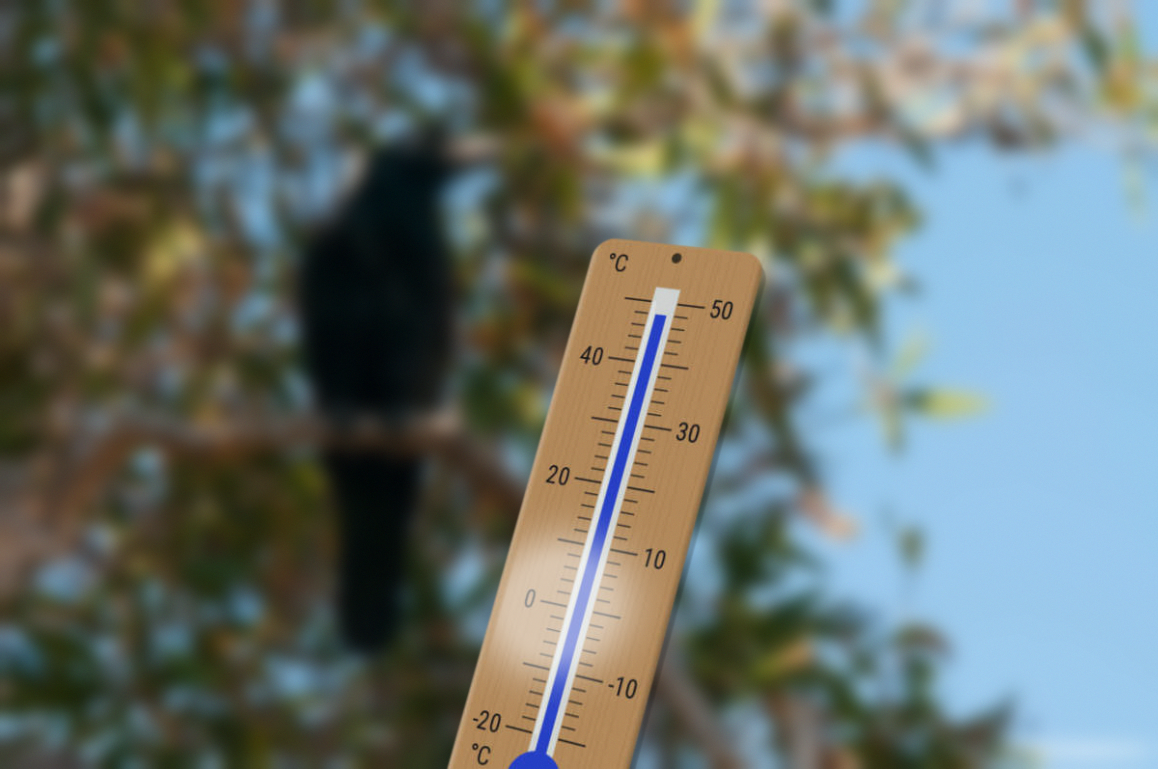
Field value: 48
